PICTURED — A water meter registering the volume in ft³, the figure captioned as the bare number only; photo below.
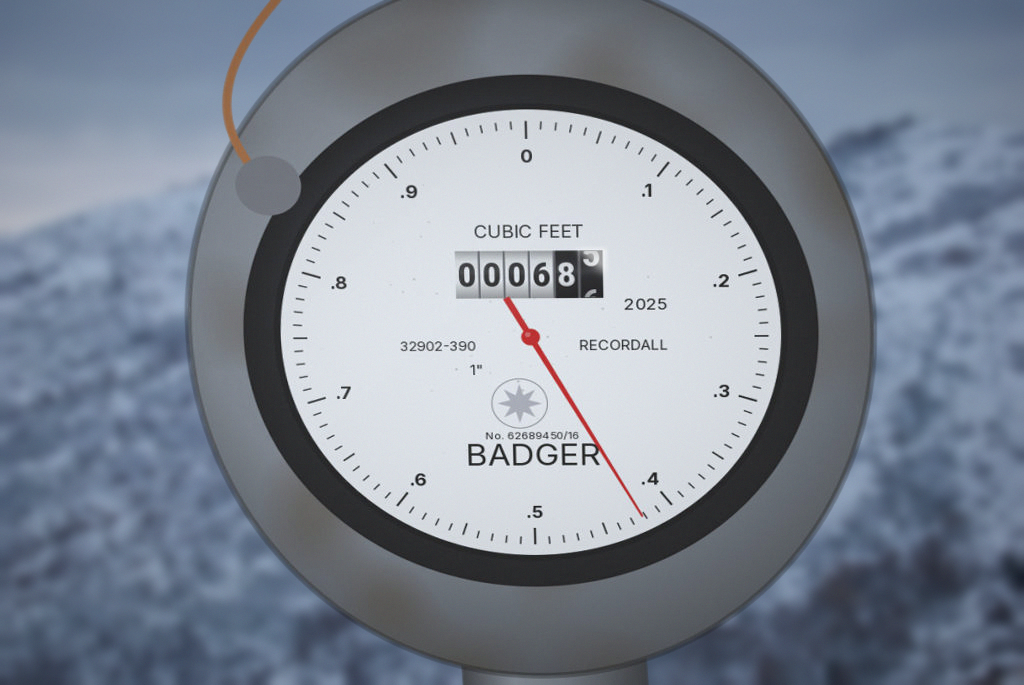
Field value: 685.42
